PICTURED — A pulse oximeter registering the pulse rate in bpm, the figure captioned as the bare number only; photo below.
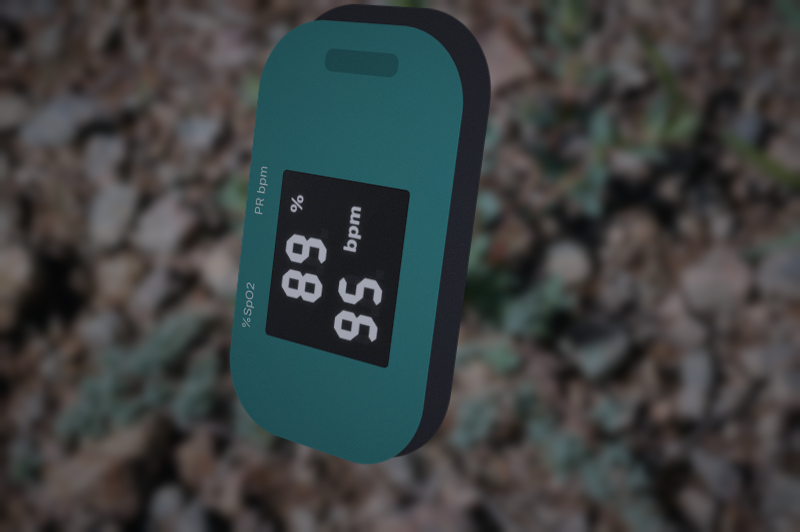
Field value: 95
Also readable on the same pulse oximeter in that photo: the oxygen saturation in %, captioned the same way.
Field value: 89
